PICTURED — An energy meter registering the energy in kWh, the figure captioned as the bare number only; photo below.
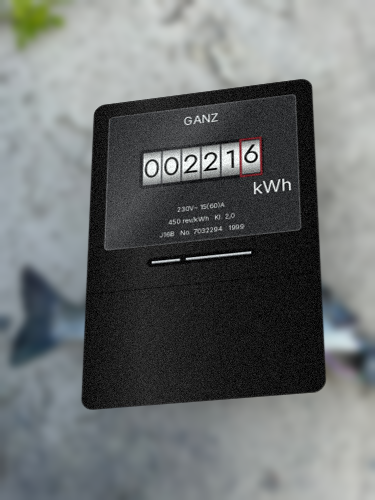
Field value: 221.6
